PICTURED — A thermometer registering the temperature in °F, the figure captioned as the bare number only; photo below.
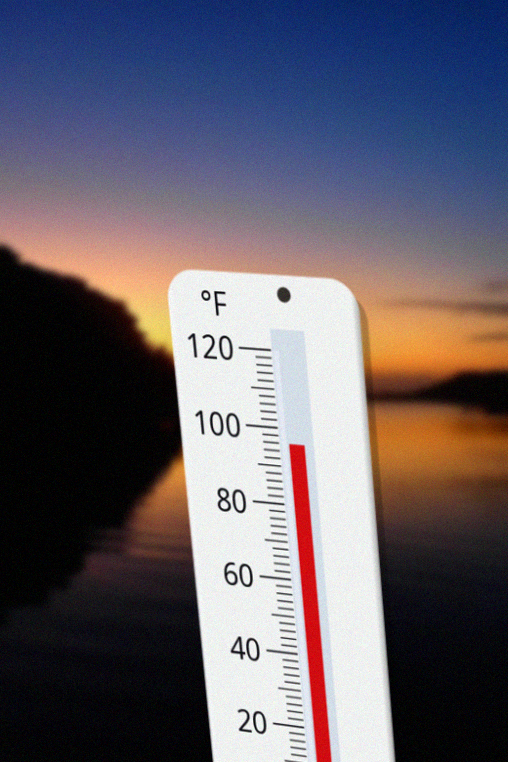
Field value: 96
